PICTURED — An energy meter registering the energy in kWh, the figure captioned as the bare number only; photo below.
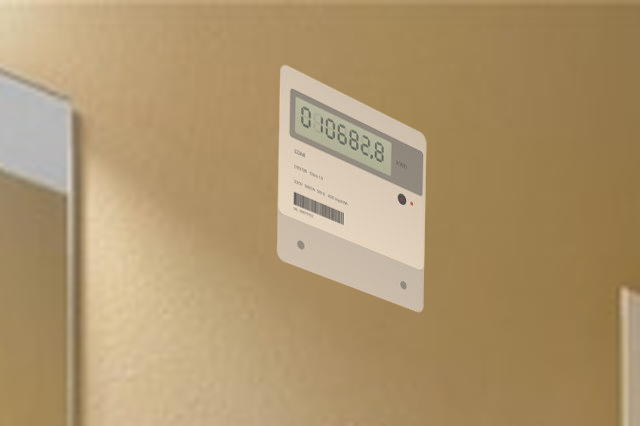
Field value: 10682.8
